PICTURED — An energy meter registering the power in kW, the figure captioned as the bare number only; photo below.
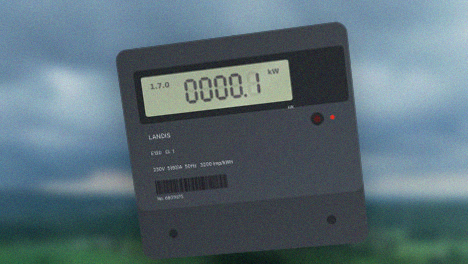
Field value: 0.1
